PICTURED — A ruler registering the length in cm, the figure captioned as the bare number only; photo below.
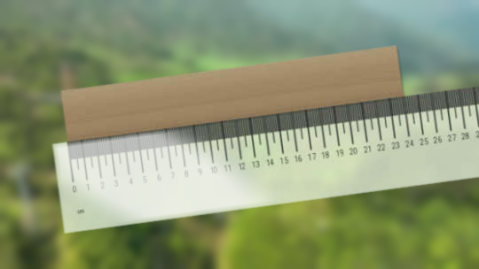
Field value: 24
